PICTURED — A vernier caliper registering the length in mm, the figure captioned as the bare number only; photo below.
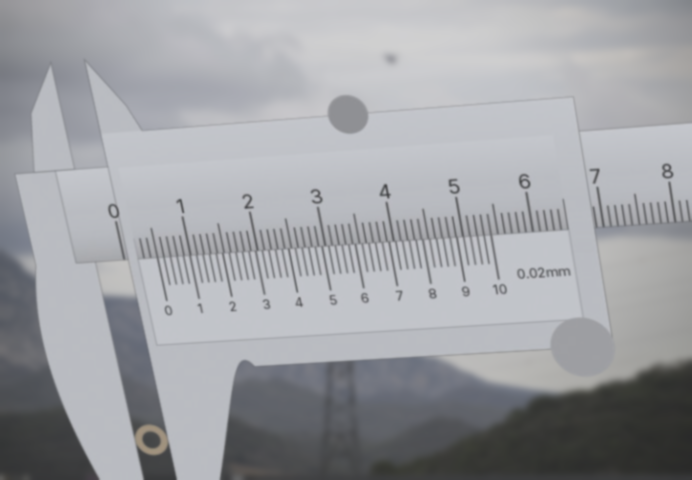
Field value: 5.0
